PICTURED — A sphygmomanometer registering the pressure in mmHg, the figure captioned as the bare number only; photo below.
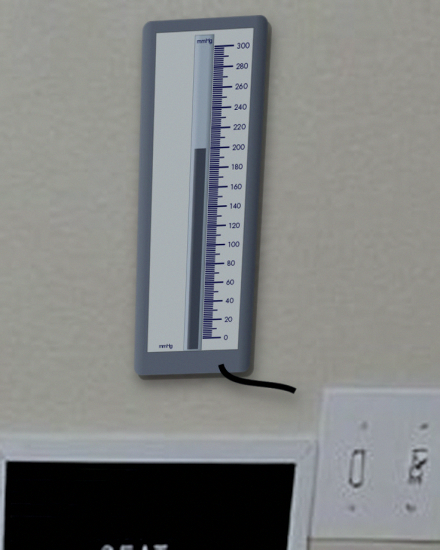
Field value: 200
